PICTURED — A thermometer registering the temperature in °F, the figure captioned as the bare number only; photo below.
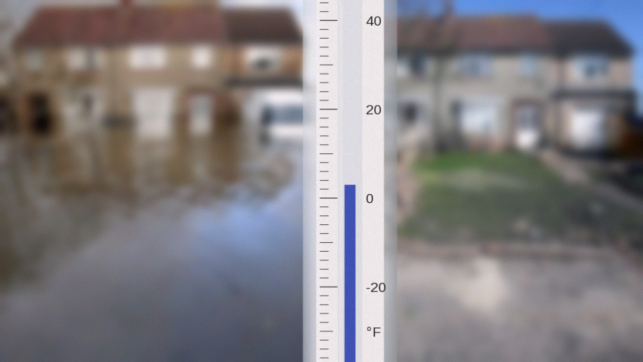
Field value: 3
